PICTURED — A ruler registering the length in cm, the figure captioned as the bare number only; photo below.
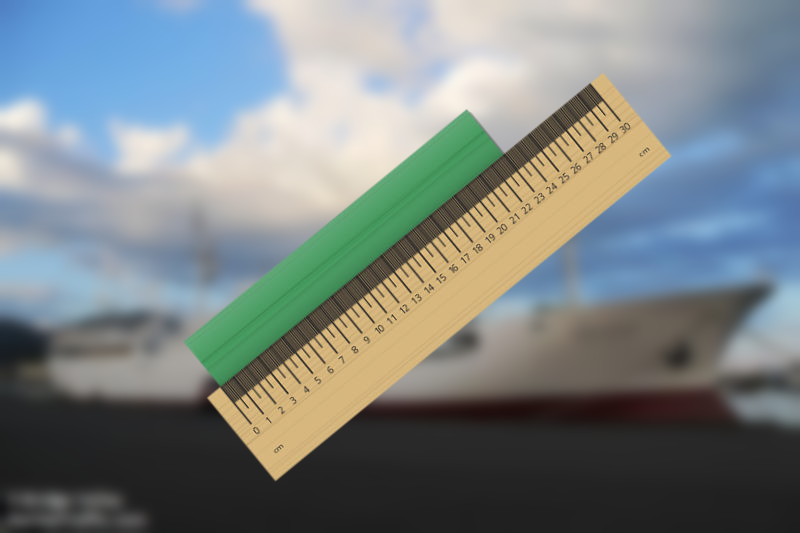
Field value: 23
